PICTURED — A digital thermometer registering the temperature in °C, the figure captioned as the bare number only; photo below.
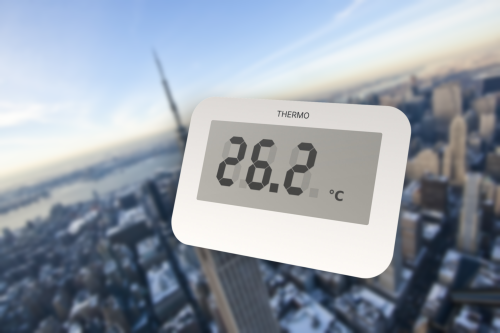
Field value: 26.2
